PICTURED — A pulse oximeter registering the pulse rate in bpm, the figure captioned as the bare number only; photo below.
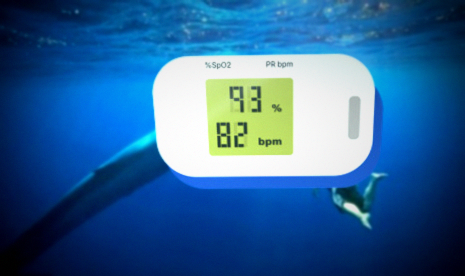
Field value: 82
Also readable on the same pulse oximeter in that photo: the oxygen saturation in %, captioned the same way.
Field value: 93
